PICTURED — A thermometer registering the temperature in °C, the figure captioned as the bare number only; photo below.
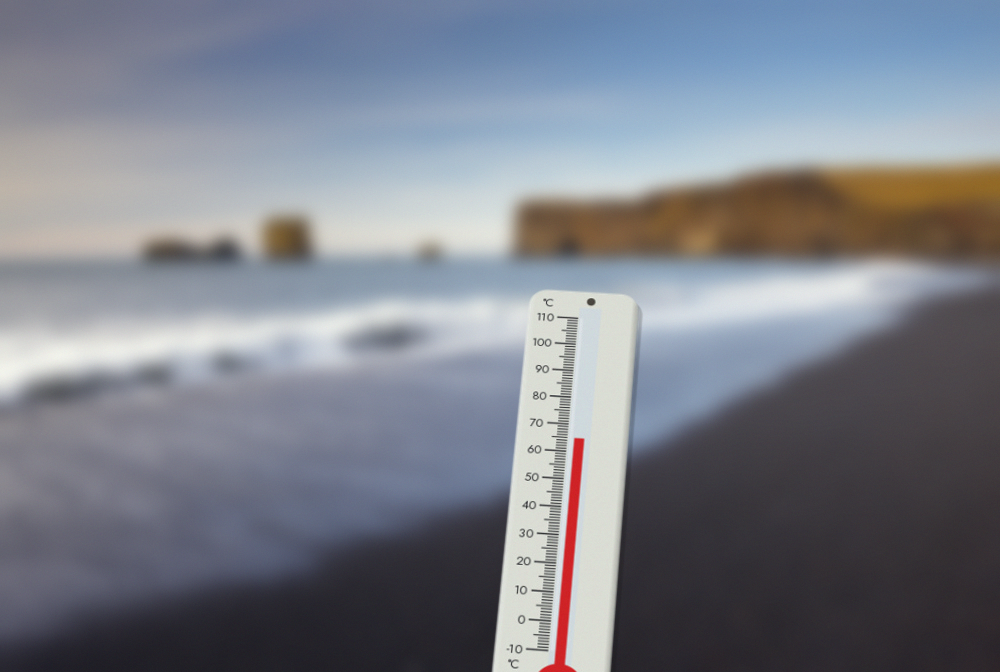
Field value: 65
